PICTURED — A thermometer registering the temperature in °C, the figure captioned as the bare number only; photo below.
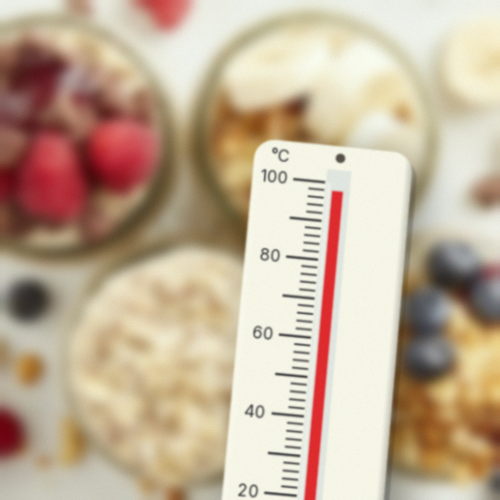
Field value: 98
